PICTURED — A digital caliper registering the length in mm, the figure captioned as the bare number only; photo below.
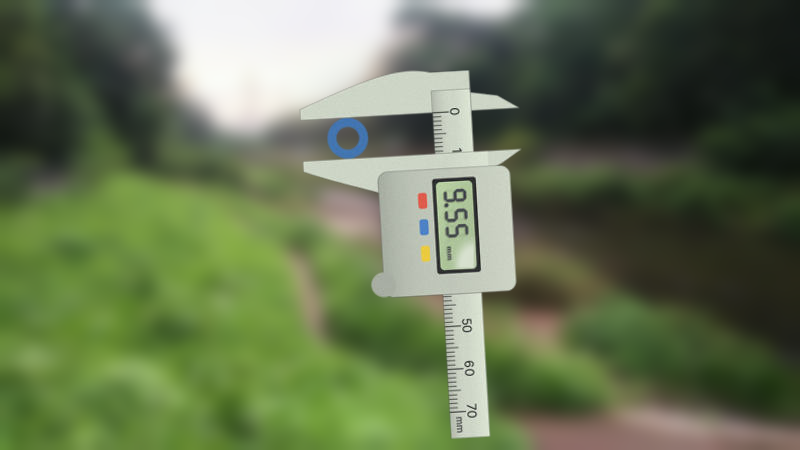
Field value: 9.55
